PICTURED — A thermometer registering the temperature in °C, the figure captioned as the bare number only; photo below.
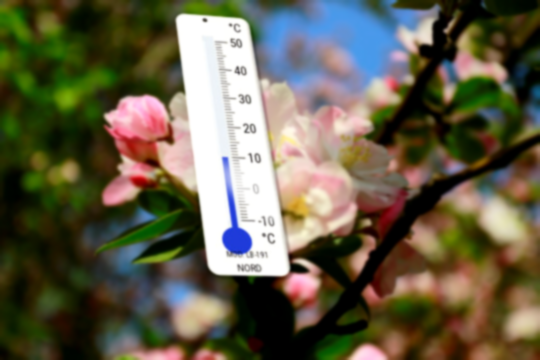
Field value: 10
